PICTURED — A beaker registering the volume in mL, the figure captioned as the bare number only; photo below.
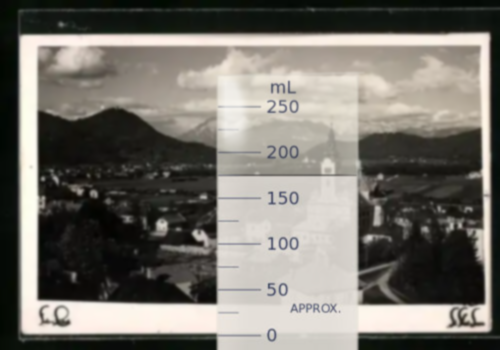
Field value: 175
